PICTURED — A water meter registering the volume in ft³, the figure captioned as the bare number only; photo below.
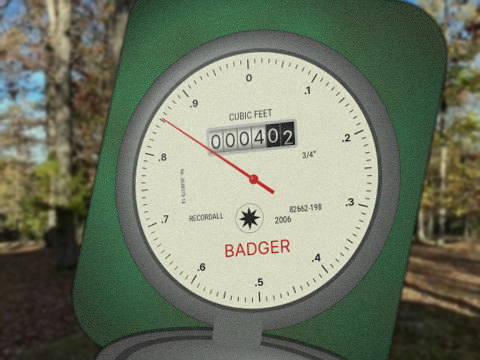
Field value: 401.85
